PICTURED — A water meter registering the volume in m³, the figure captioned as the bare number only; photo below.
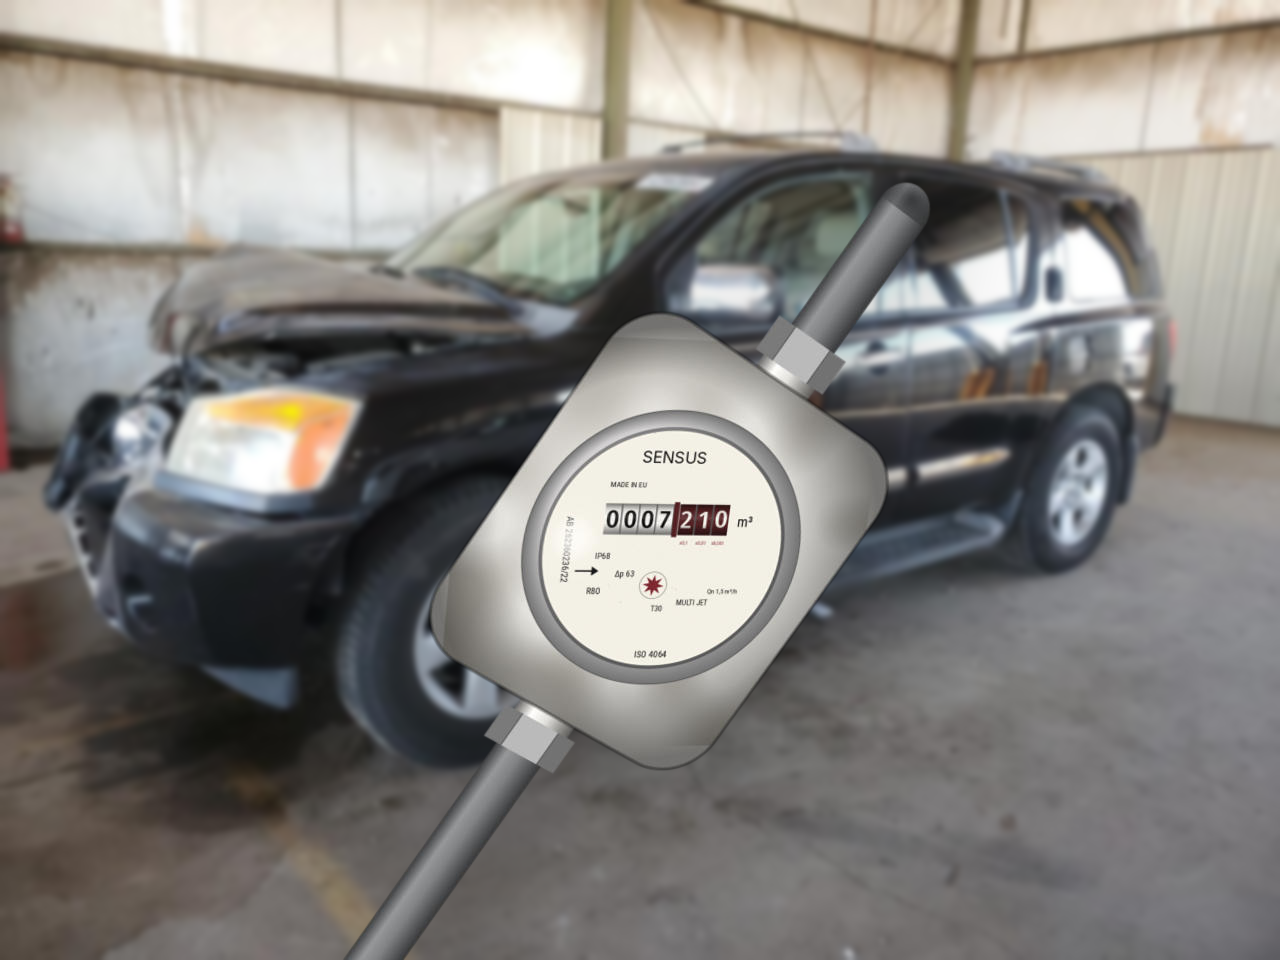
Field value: 7.210
